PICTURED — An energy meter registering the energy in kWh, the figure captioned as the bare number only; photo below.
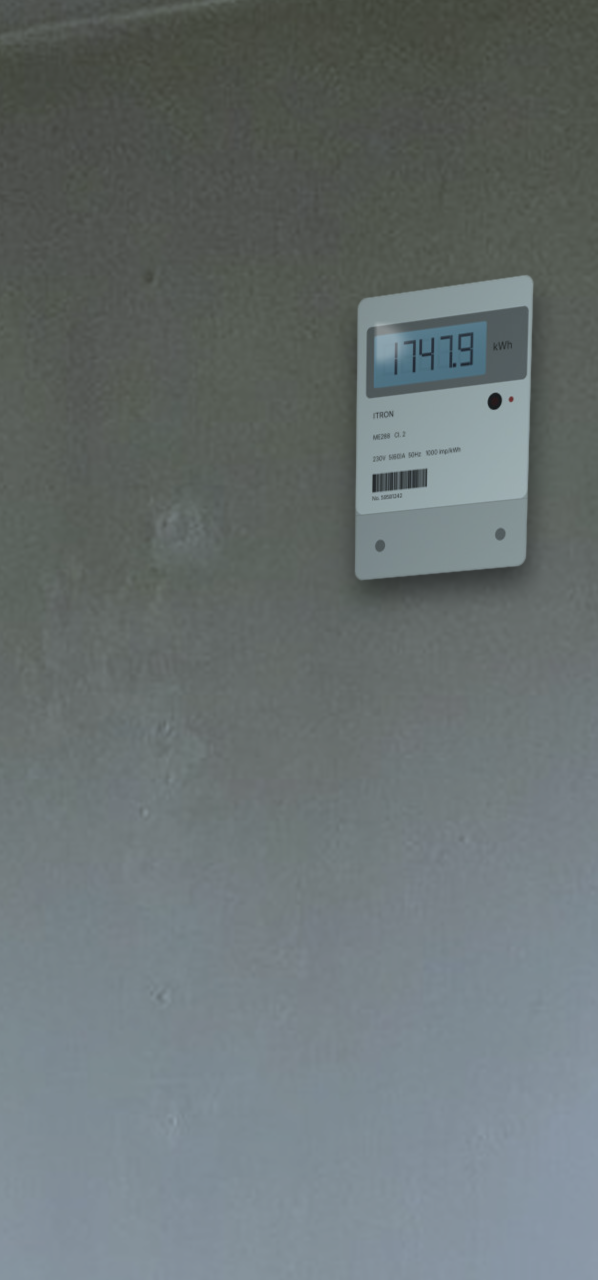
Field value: 1747.9
